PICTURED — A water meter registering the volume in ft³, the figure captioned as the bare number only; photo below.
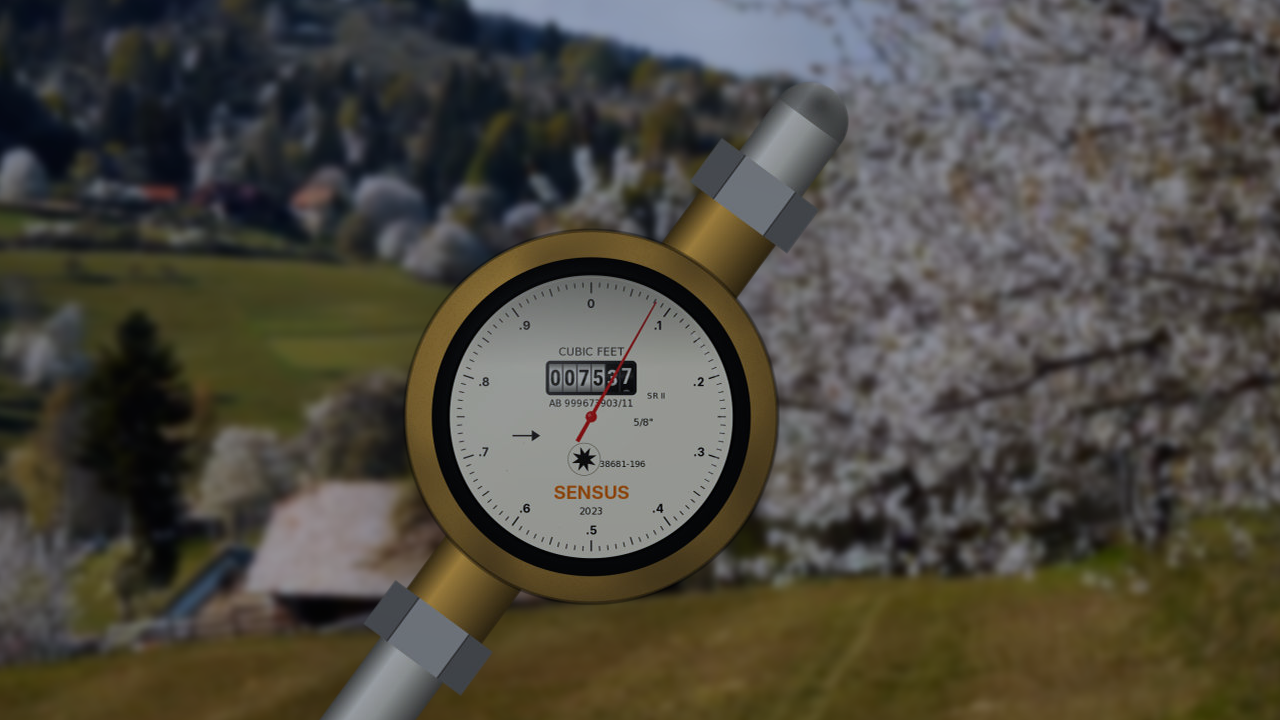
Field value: 7537.08
